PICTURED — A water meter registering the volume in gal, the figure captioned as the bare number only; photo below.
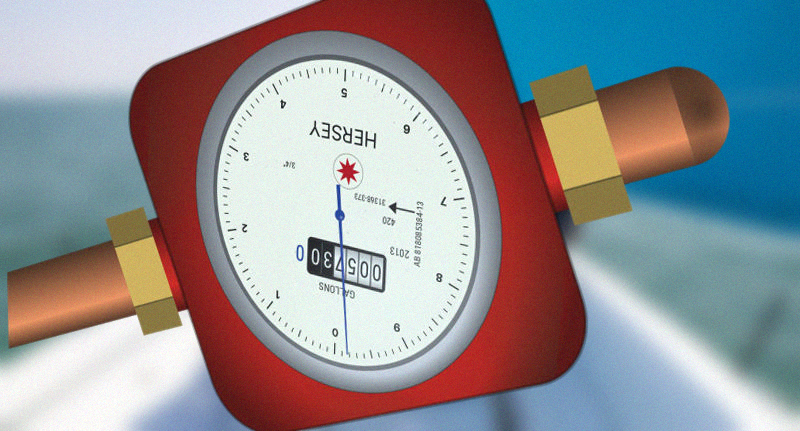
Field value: 57299.8
